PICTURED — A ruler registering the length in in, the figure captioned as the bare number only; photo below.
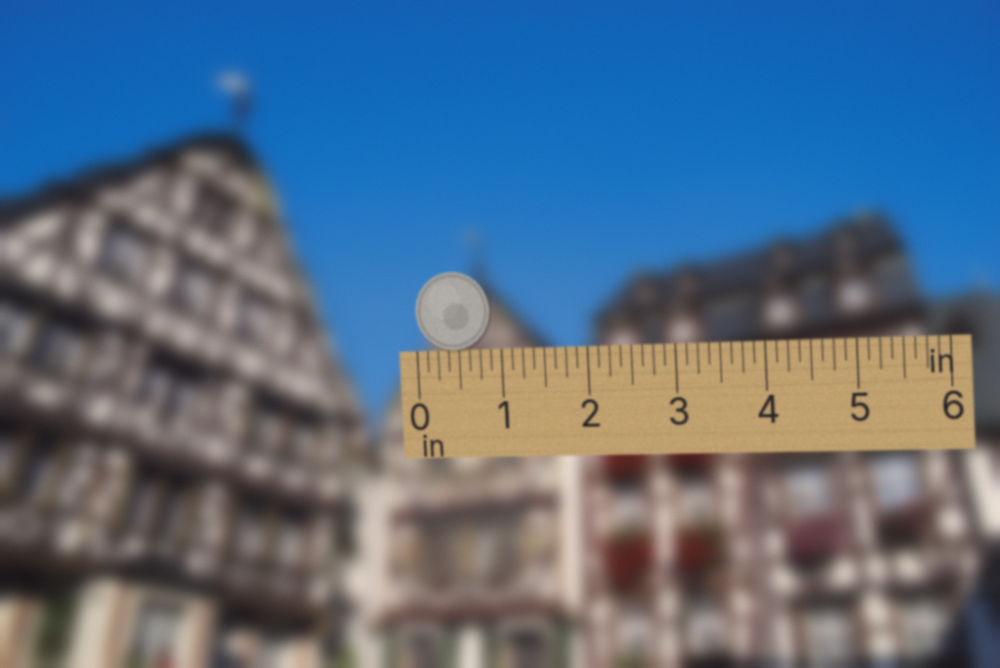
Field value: 0.875
